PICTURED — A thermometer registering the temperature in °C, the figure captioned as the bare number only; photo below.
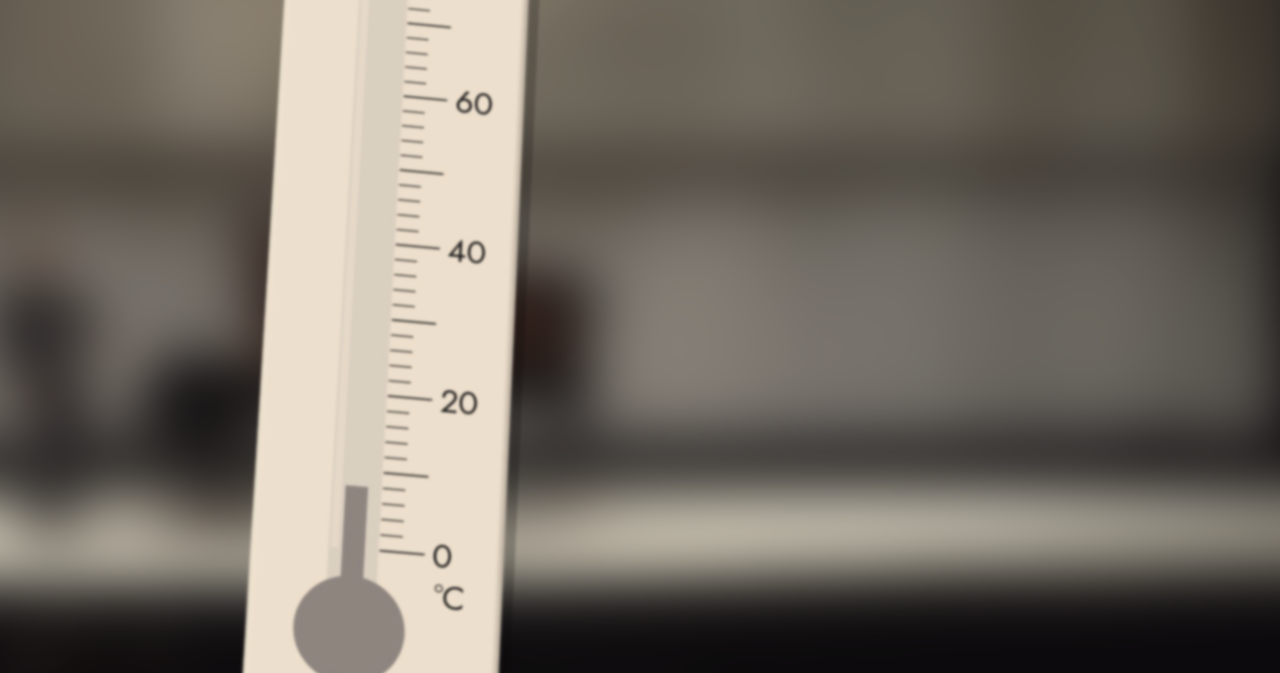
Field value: 8
